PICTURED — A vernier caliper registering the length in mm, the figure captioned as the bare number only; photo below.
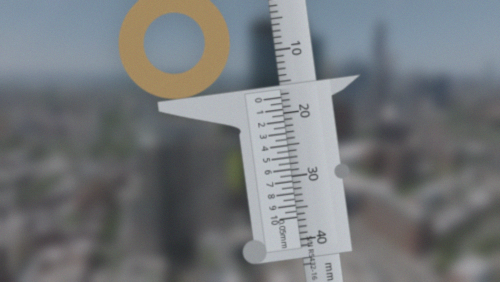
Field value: 17.5
